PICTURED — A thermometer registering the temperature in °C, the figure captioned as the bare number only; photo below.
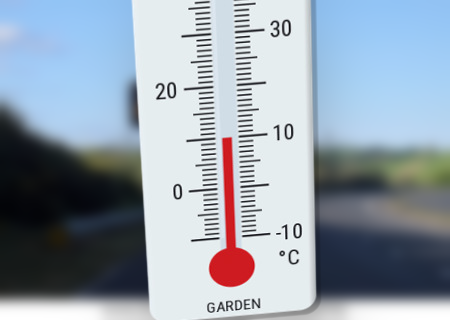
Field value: 10
